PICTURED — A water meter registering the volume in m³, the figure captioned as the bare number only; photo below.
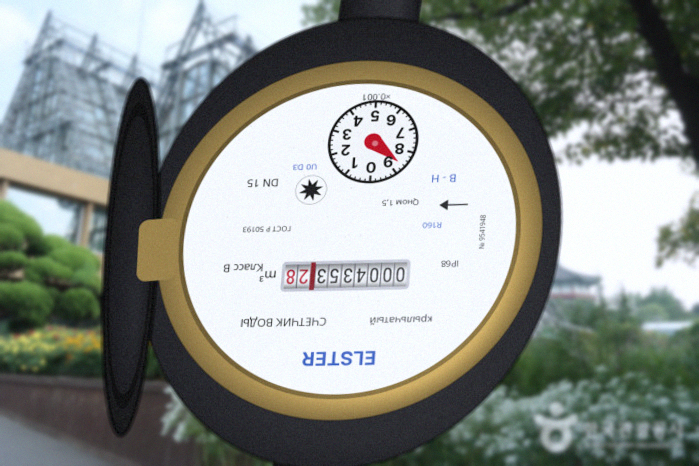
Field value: 4353.288
